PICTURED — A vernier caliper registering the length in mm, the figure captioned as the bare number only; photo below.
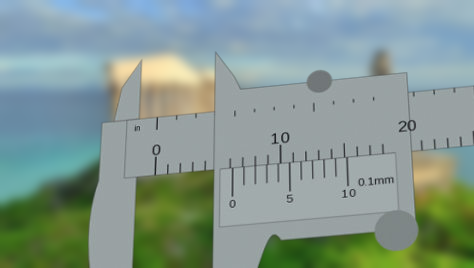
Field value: 6.2
